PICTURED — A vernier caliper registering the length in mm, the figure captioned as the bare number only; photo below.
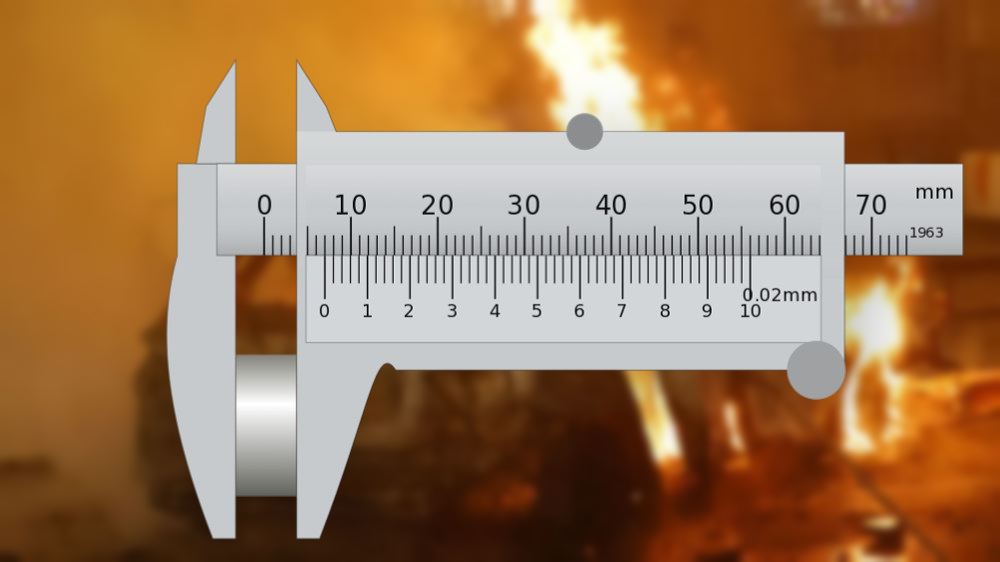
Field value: 7.0
